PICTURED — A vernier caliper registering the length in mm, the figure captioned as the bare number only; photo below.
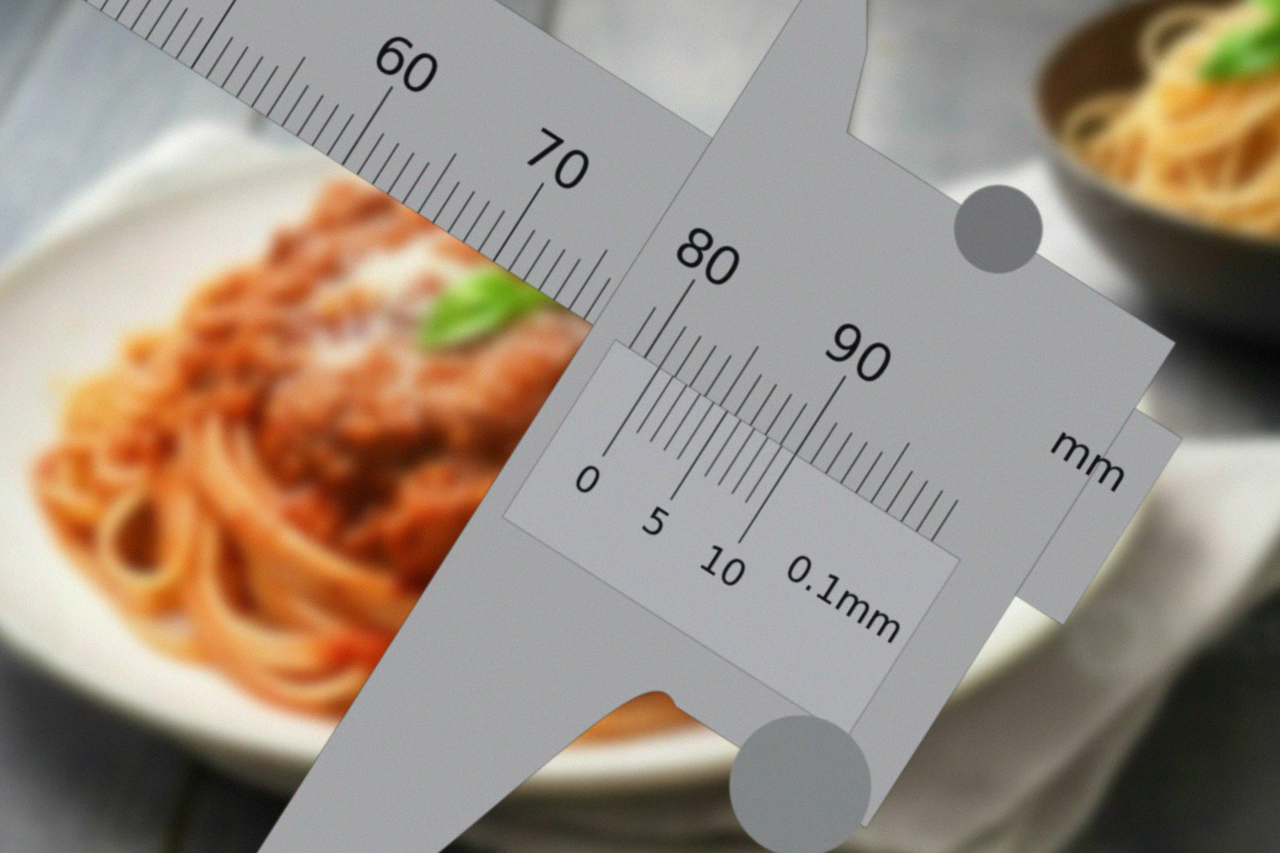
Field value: 81.0
